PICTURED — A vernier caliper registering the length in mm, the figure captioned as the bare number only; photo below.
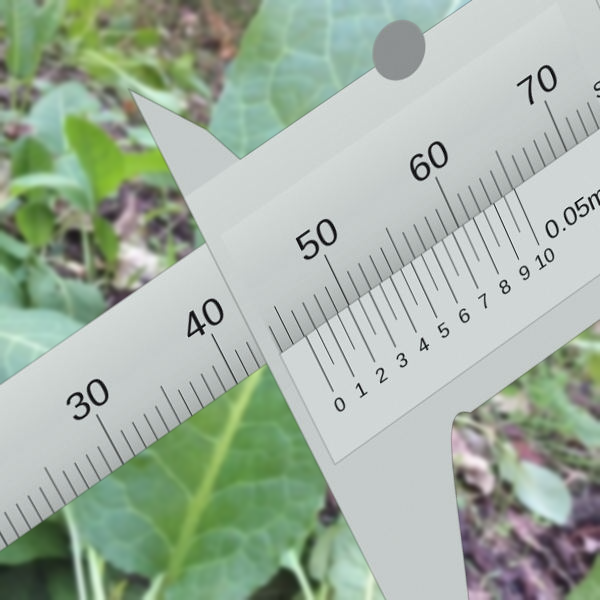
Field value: 46.1
